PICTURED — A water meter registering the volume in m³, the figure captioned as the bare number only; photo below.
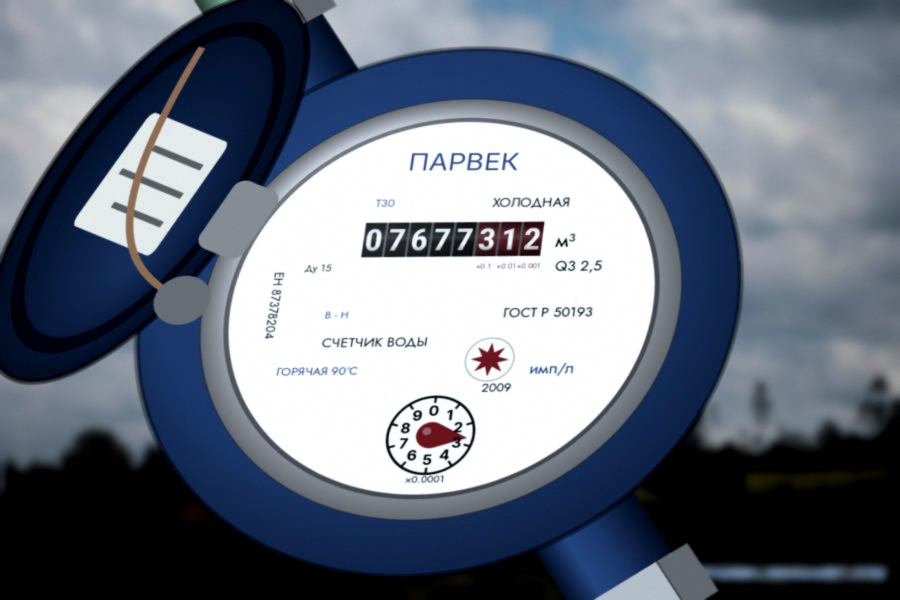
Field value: 7677.3122
